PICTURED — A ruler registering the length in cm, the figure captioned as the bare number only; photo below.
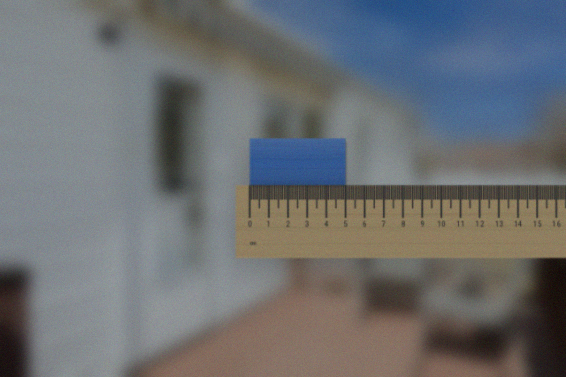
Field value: 5
